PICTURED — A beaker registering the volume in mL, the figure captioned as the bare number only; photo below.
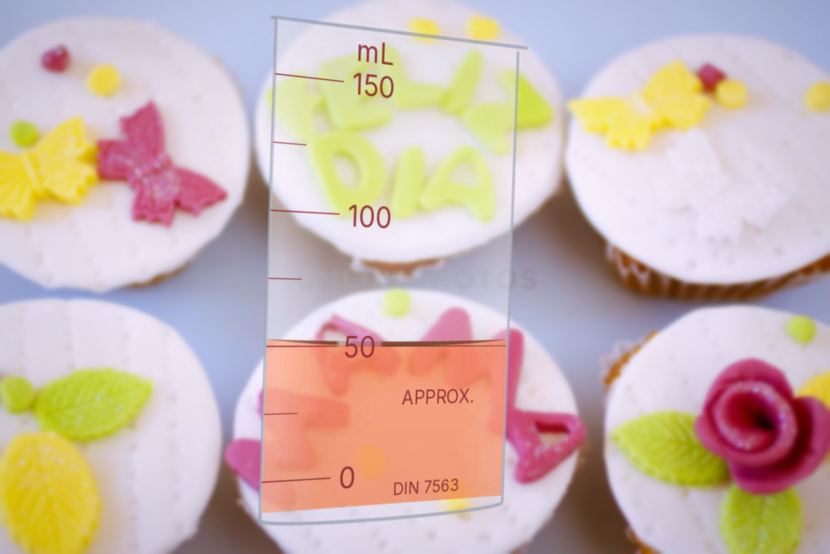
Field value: 50
